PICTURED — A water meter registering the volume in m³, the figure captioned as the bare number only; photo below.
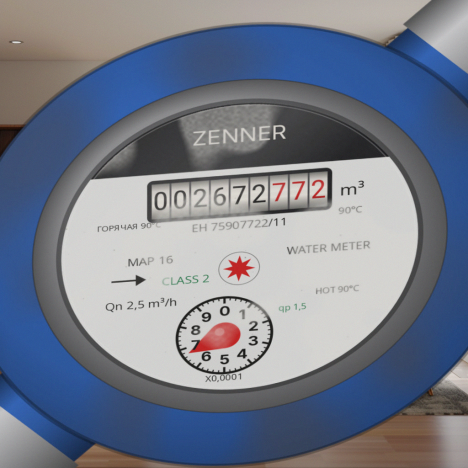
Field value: 2672.7726
